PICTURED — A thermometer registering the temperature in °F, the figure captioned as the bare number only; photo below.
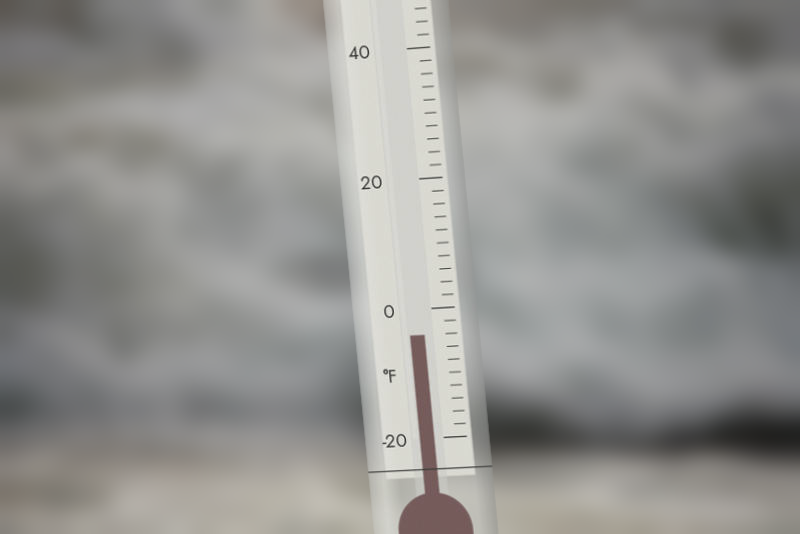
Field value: -4
